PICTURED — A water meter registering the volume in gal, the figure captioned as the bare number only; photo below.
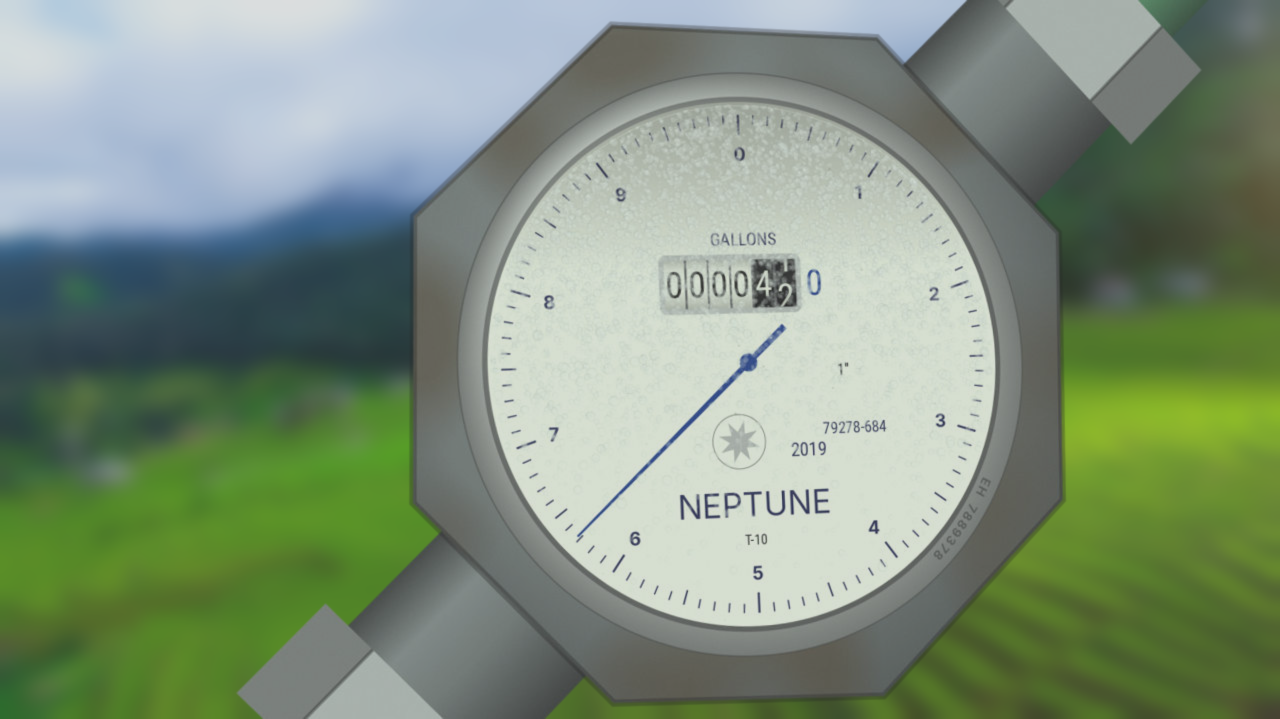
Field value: 416.3
